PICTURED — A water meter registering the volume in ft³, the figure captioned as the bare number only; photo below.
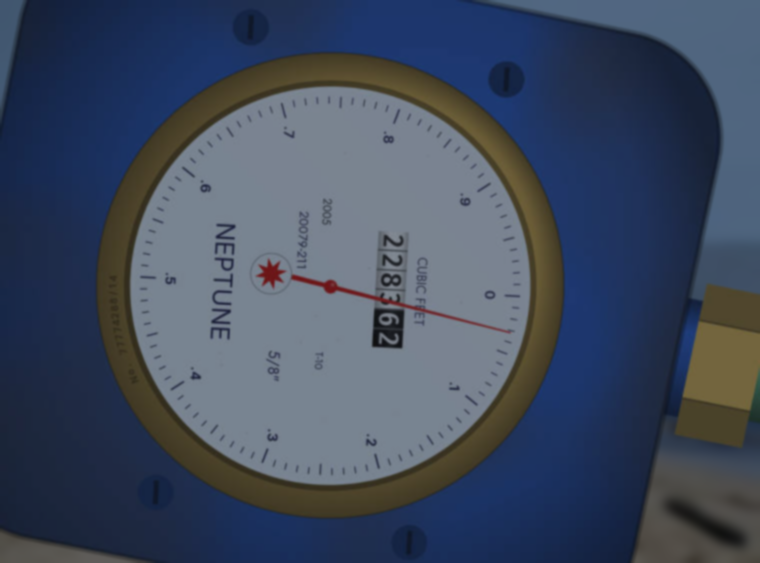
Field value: 228362.03
